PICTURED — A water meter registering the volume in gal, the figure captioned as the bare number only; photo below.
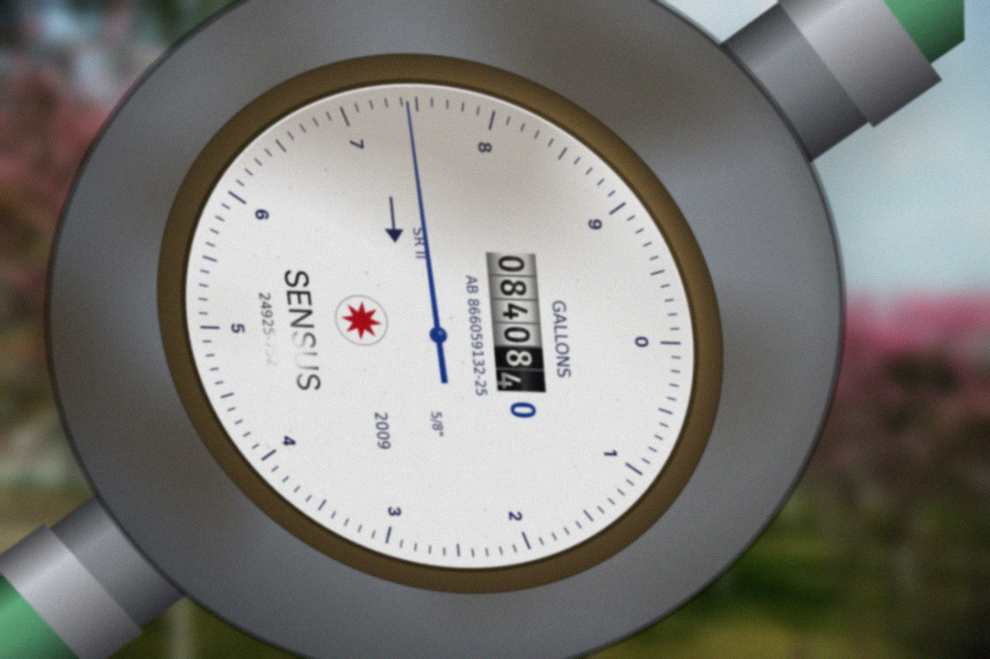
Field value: 840837.4
